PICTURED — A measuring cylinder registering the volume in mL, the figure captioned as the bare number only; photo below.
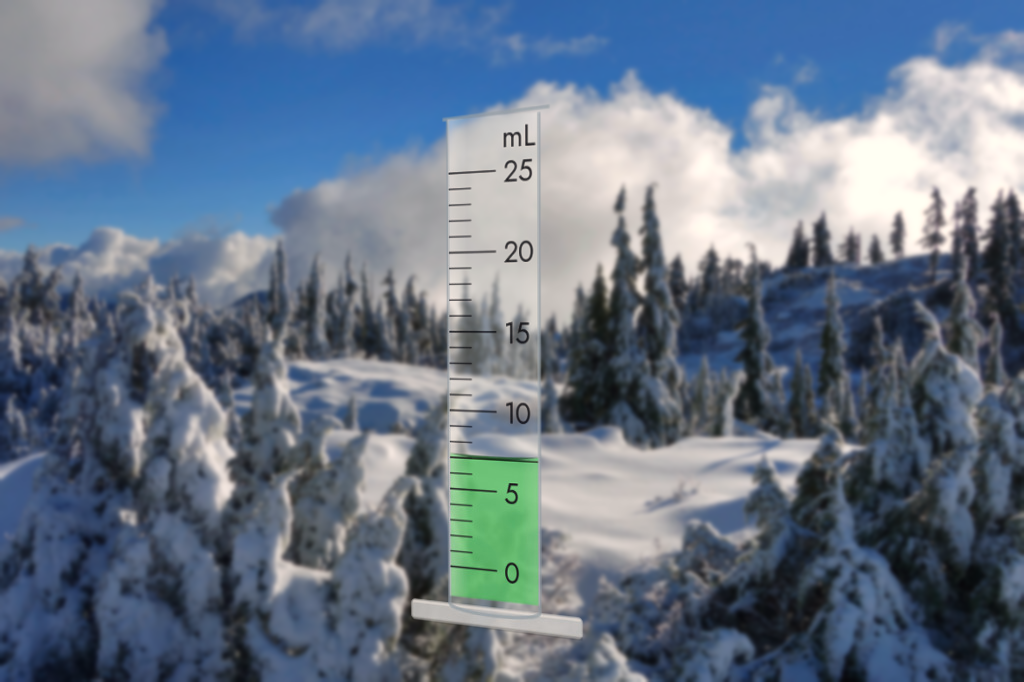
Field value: 7
